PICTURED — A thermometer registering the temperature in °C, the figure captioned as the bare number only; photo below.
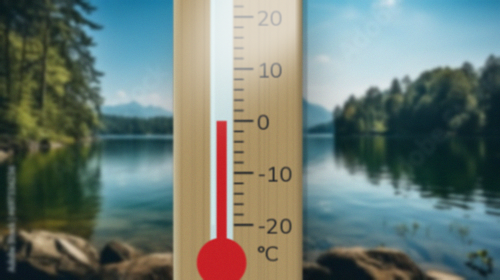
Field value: 0
